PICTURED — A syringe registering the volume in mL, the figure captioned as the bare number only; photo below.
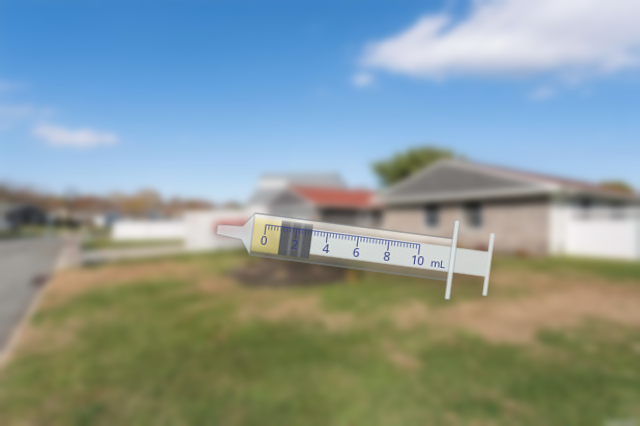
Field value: 1
